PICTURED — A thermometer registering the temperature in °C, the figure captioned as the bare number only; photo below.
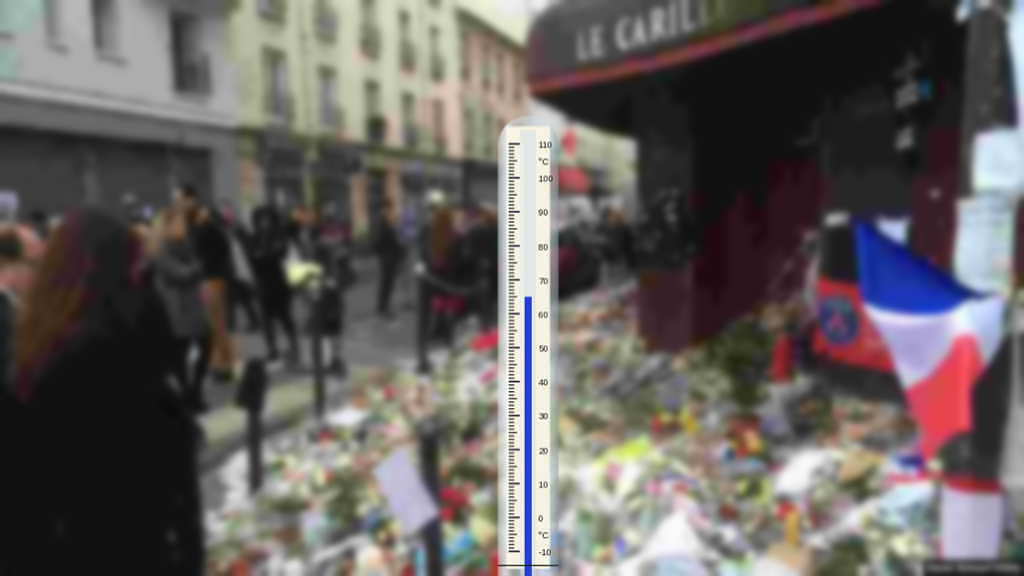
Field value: 65
